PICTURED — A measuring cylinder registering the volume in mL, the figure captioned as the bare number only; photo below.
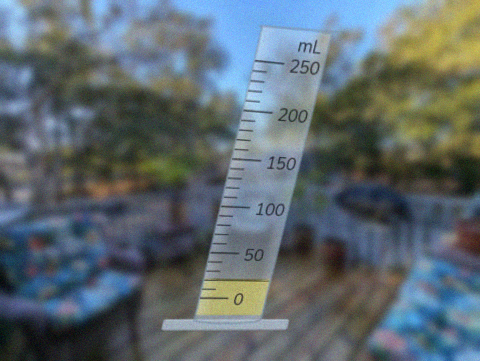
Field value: 20
